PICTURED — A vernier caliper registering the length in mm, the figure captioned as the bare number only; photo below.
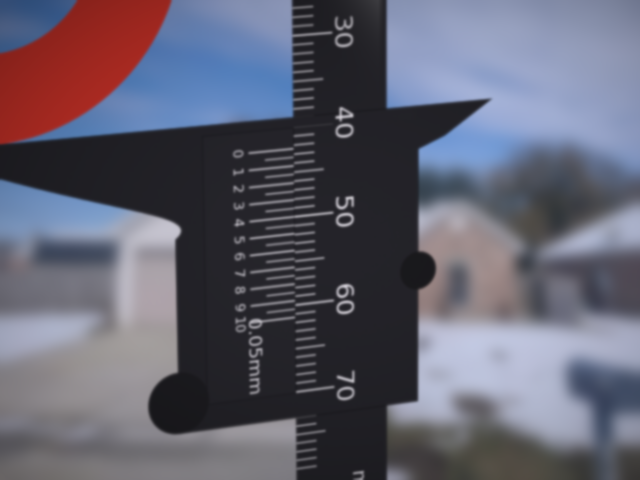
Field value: 42.4
